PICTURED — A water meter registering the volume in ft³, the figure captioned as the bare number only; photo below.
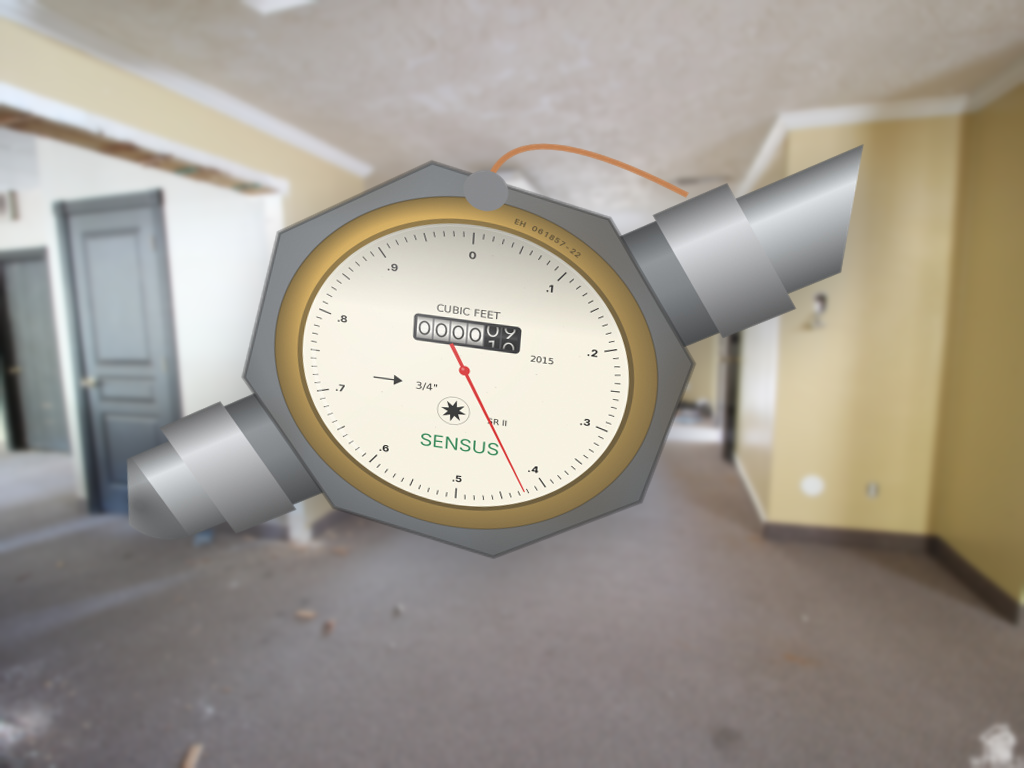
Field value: 9.42
